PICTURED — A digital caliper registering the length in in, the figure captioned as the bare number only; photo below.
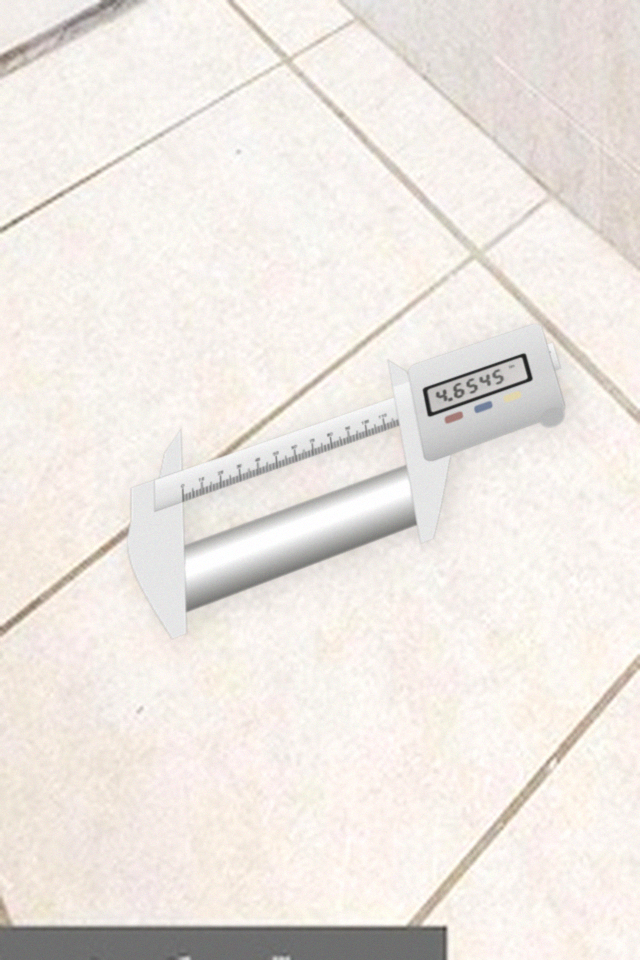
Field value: 4.6545
